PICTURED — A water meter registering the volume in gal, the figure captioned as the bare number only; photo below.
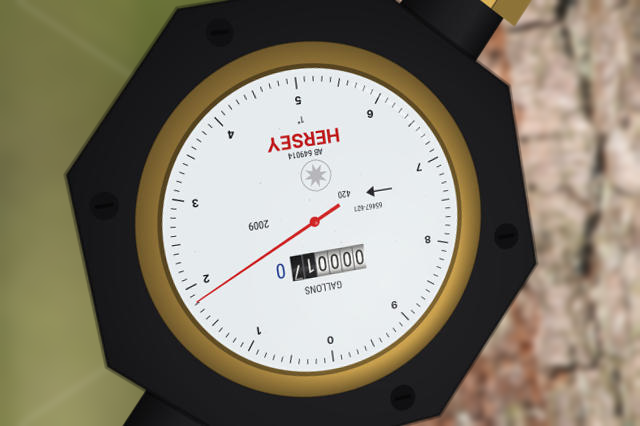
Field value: 171.8
